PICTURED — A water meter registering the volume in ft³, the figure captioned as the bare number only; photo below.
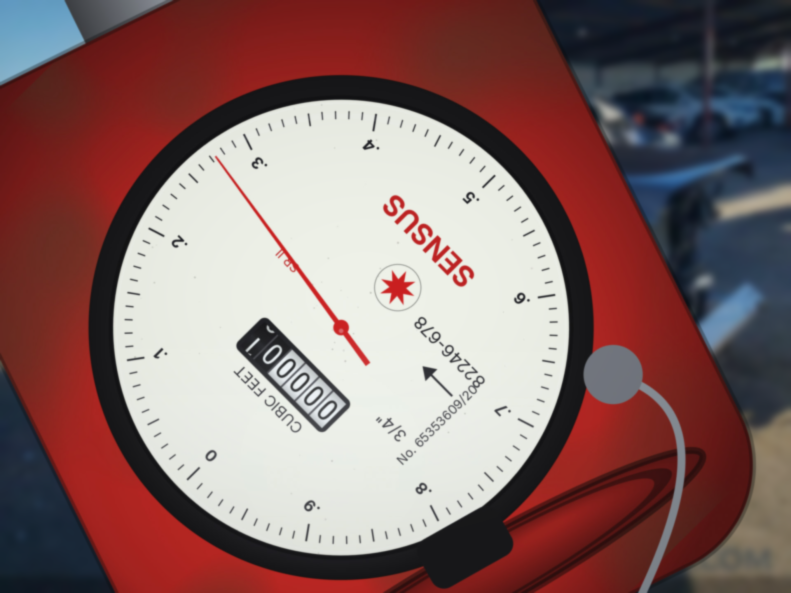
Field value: 1.27
